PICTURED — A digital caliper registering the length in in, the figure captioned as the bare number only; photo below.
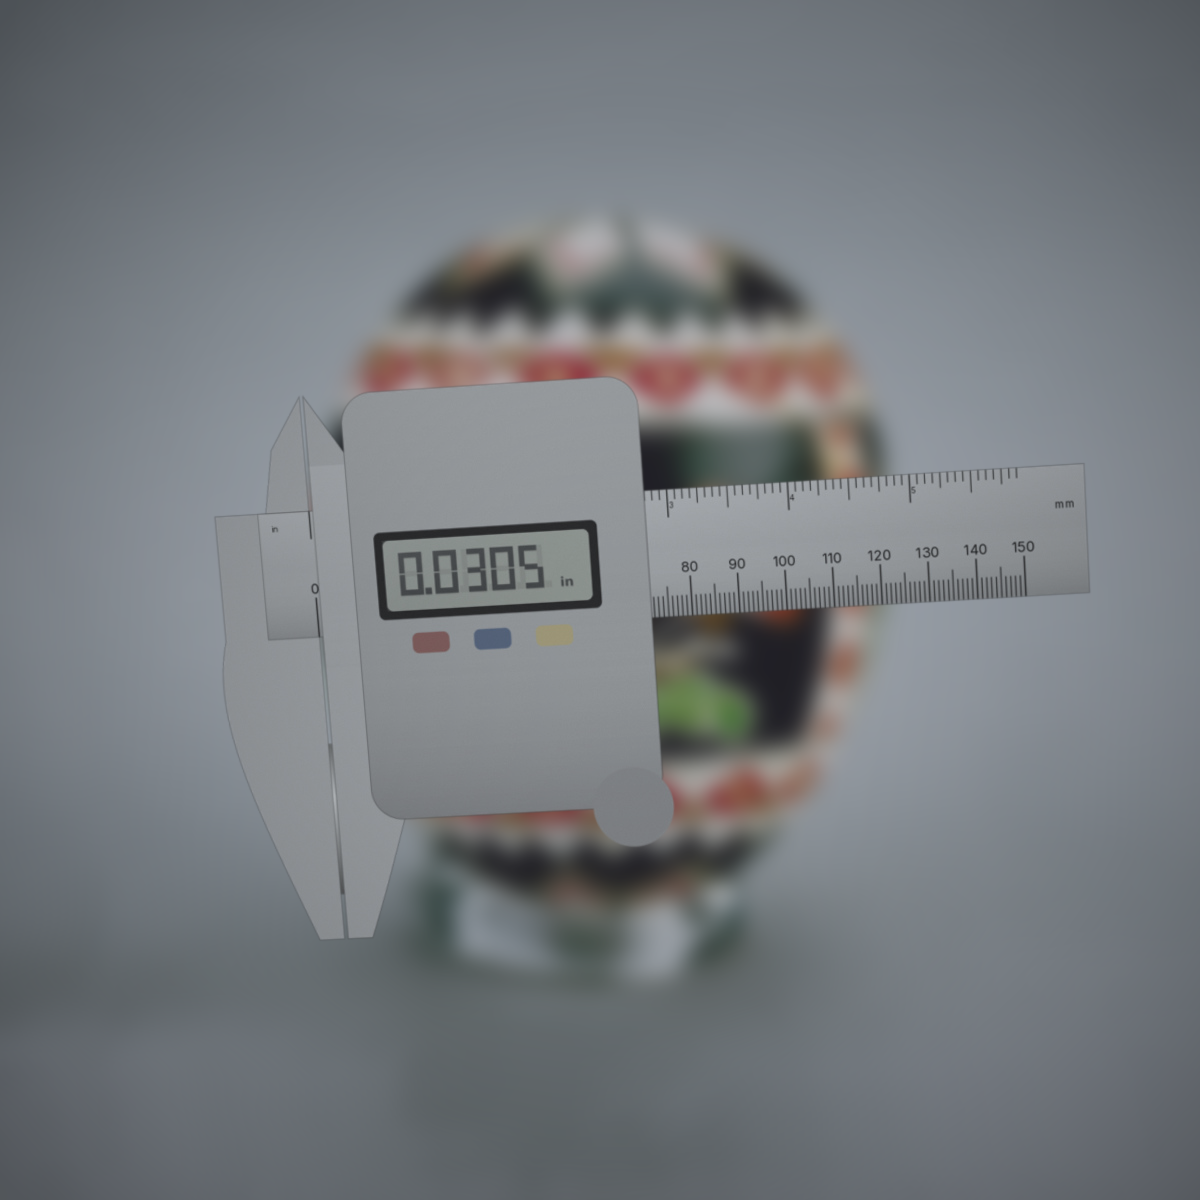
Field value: 0.0305
